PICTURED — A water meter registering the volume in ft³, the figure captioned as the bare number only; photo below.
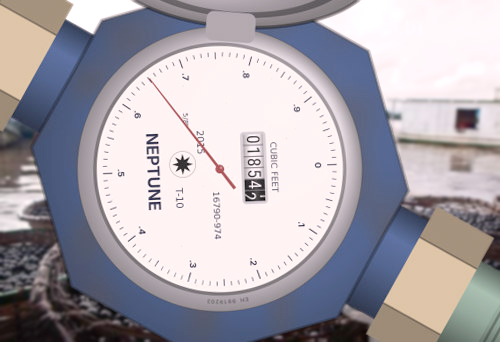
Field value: 18541.65
